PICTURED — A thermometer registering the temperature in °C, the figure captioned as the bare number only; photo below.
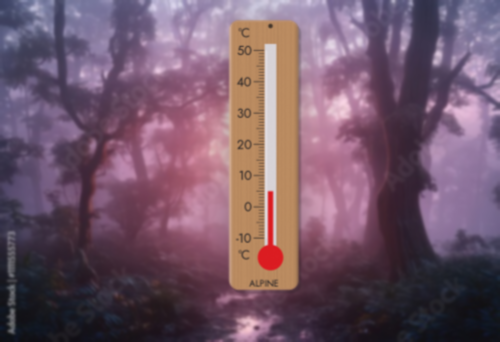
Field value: 5
